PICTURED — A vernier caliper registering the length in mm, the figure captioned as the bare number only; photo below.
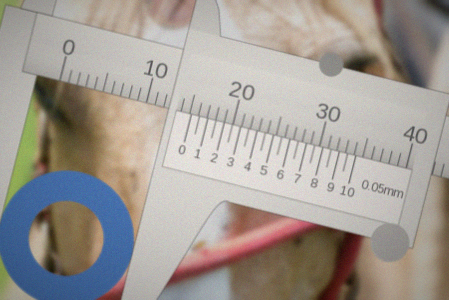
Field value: 15.2
